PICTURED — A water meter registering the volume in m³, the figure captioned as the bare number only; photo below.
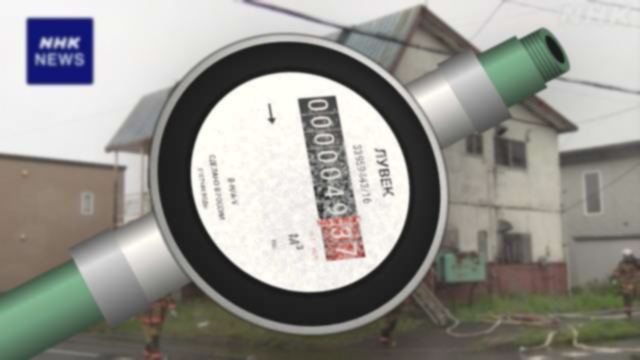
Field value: 49.37
